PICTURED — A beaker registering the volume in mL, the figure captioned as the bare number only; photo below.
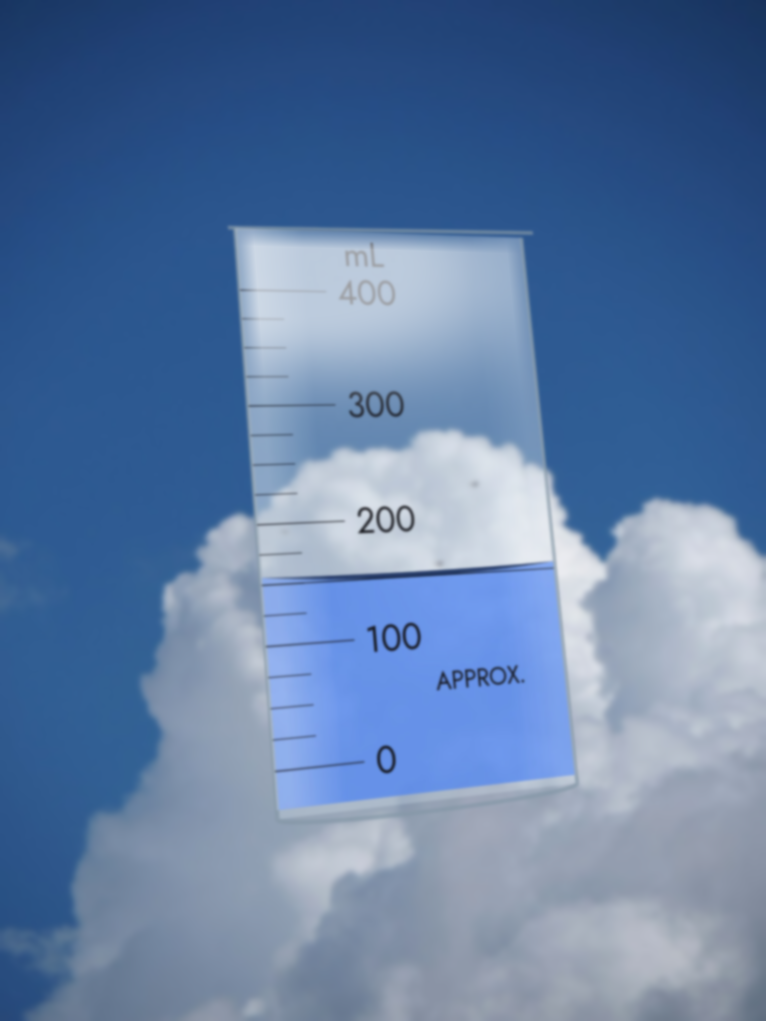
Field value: 150
